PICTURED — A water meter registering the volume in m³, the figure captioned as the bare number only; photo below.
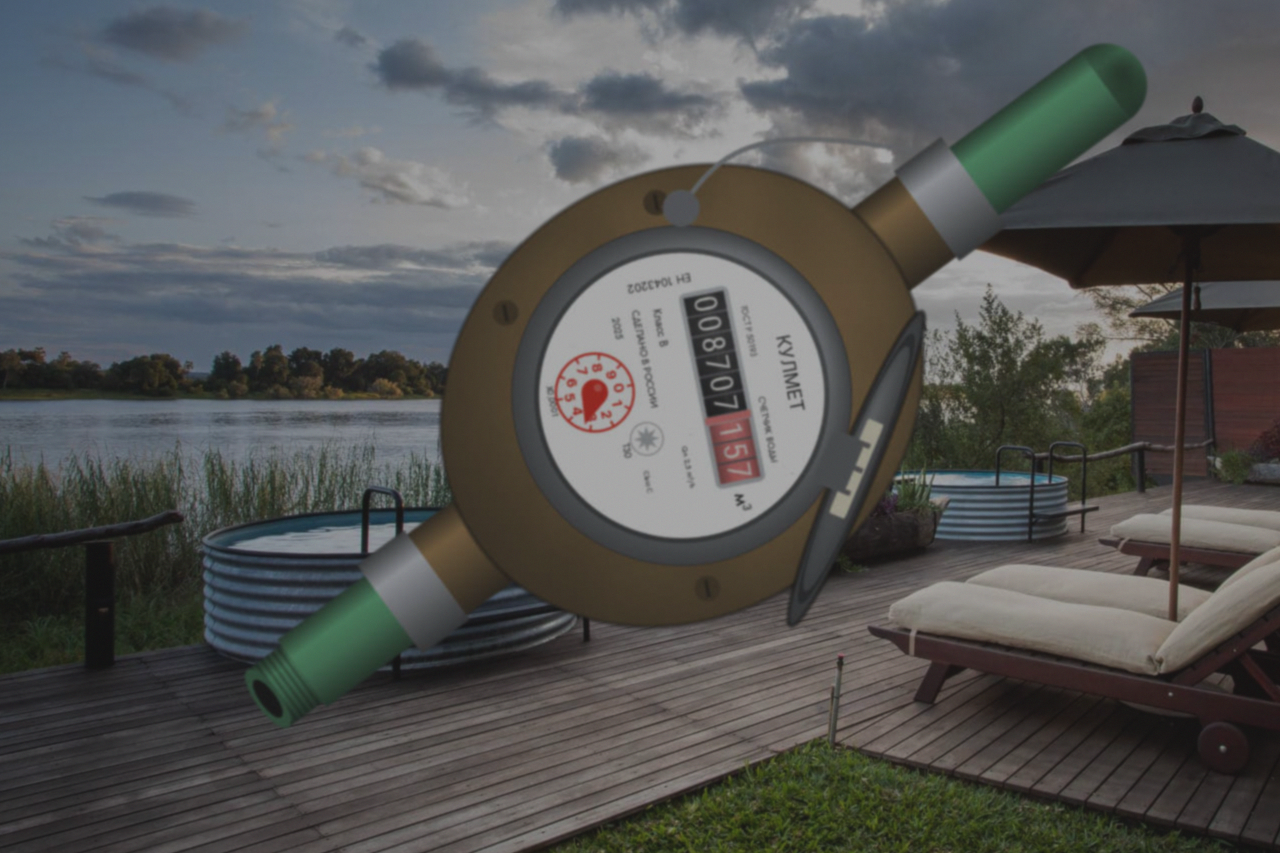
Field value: 8707.1573
